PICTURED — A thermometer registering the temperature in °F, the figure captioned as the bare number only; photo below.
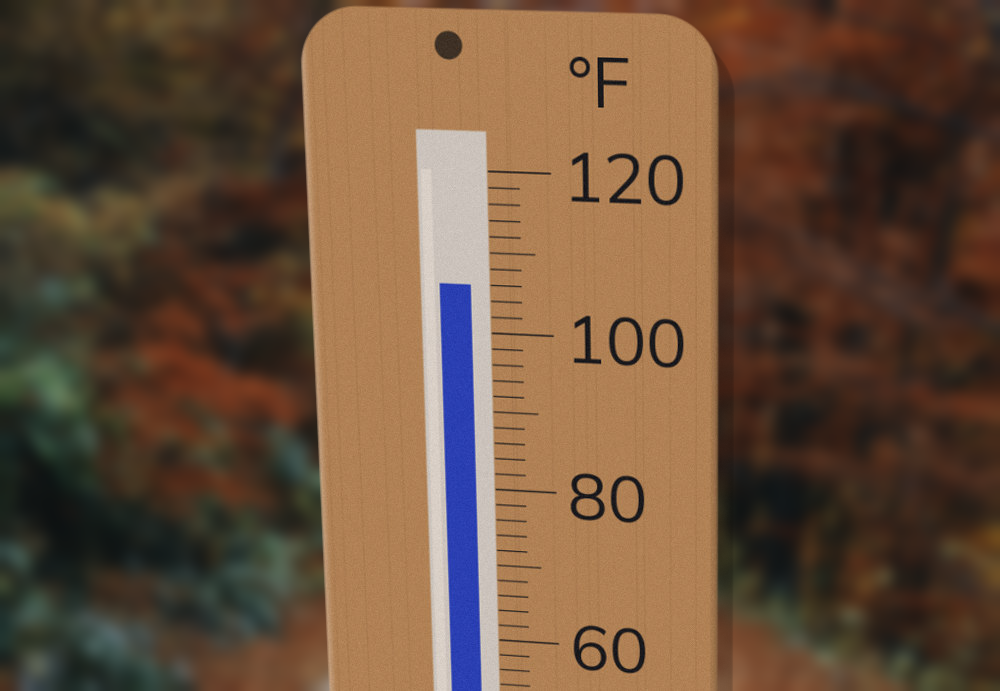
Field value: 106
